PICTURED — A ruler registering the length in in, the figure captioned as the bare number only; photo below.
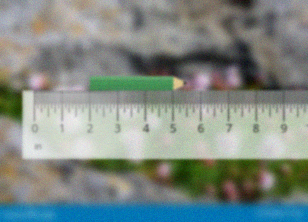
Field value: 3.5
